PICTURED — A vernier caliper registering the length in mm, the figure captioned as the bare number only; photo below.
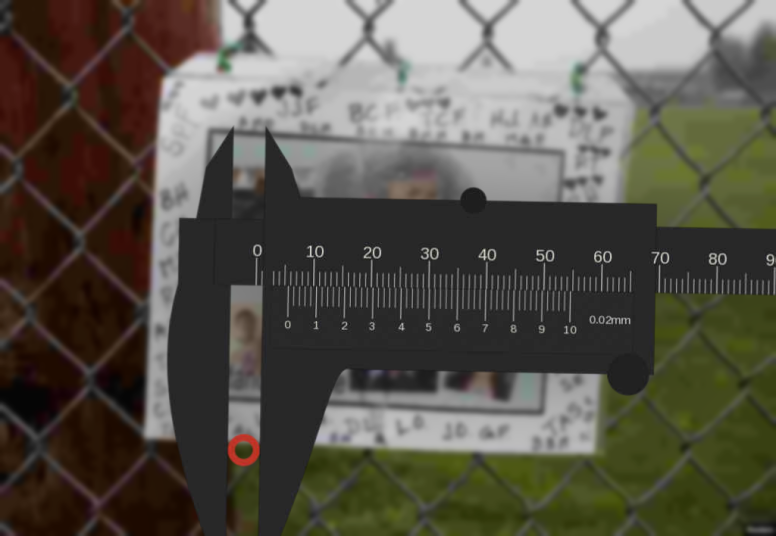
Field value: 5.6
